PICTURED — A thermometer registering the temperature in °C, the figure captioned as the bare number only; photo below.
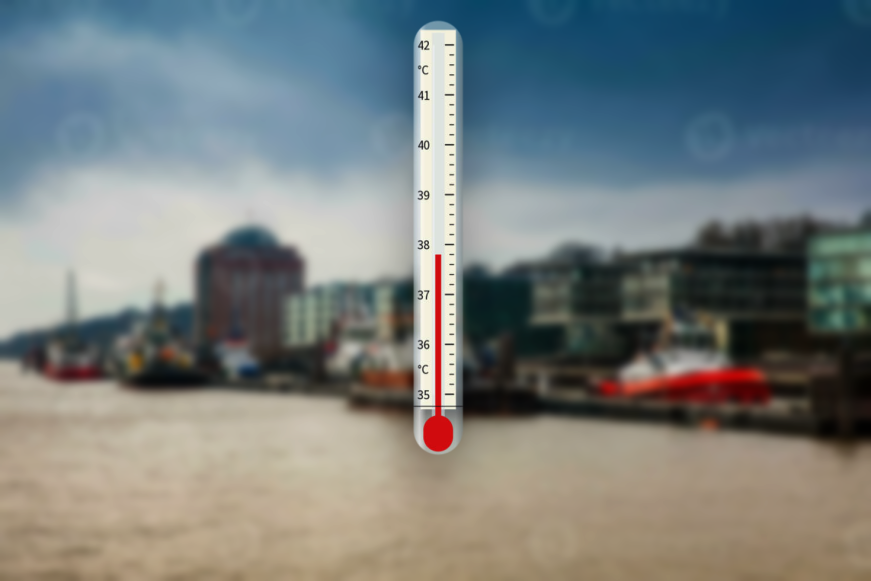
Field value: 37.8
